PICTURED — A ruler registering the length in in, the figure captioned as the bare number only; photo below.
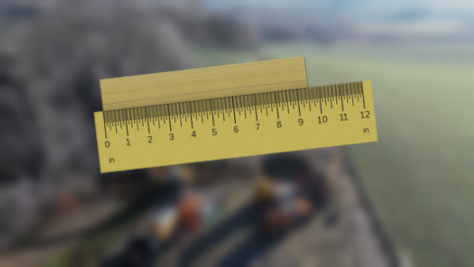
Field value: 9.5
